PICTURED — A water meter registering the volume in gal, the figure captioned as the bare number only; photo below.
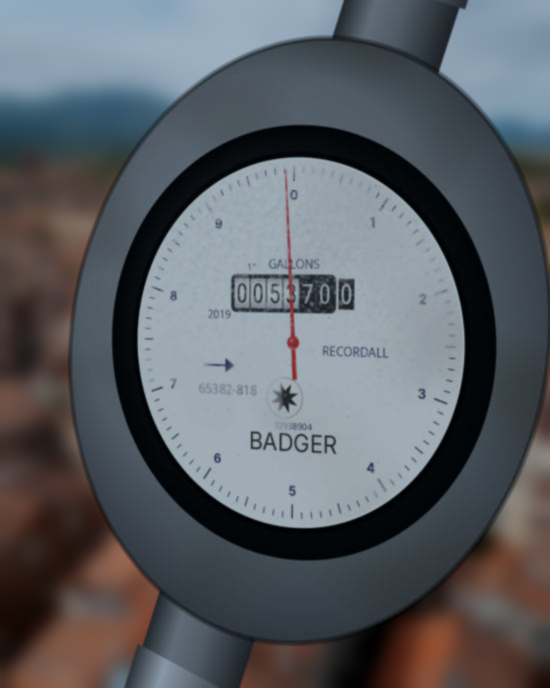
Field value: 53699.9
